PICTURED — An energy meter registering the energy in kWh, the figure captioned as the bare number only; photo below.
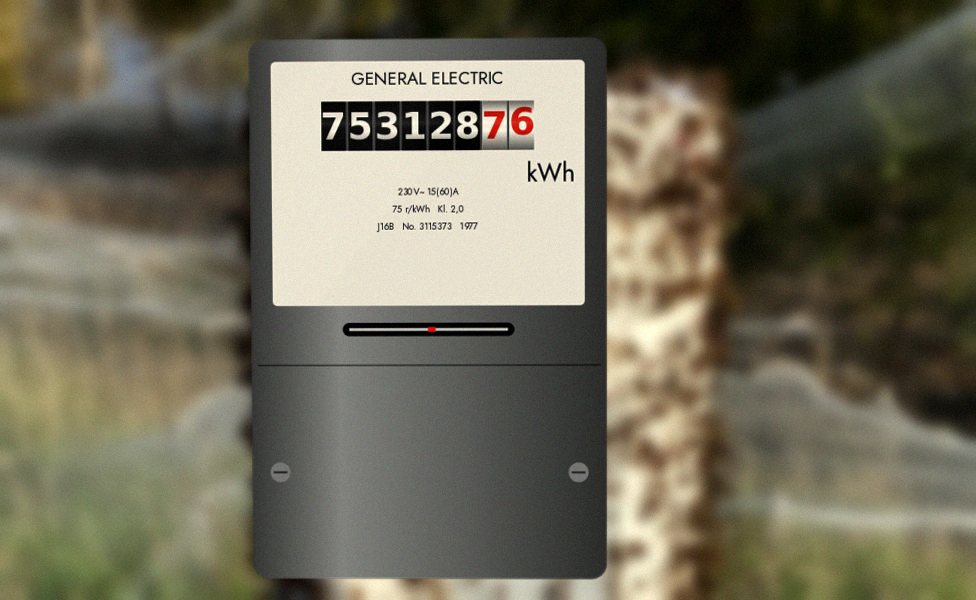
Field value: 753128.76
